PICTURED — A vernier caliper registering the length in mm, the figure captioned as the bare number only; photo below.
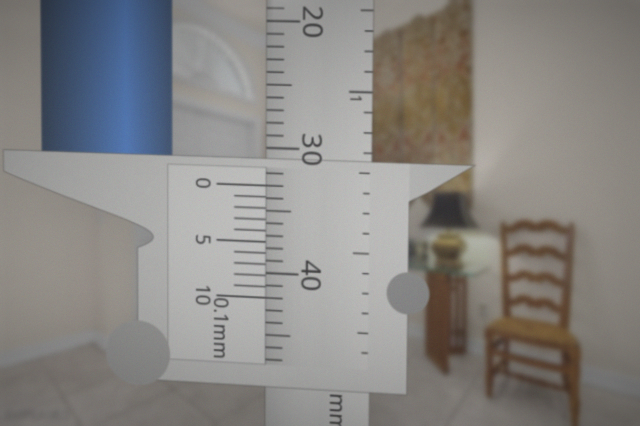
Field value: 33.0
